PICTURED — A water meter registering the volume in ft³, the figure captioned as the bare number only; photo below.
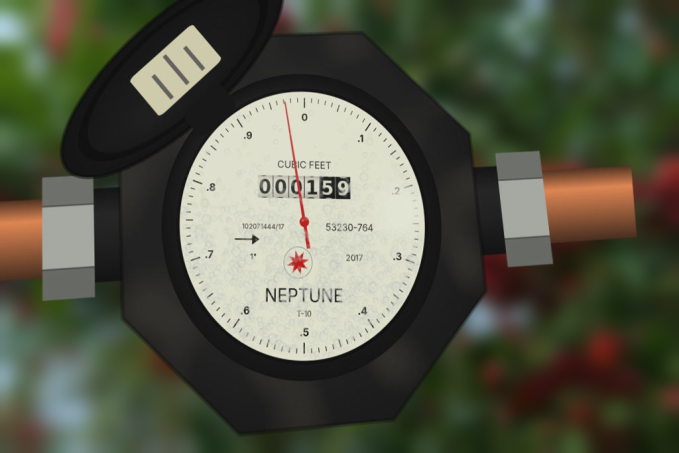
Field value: 158.97
